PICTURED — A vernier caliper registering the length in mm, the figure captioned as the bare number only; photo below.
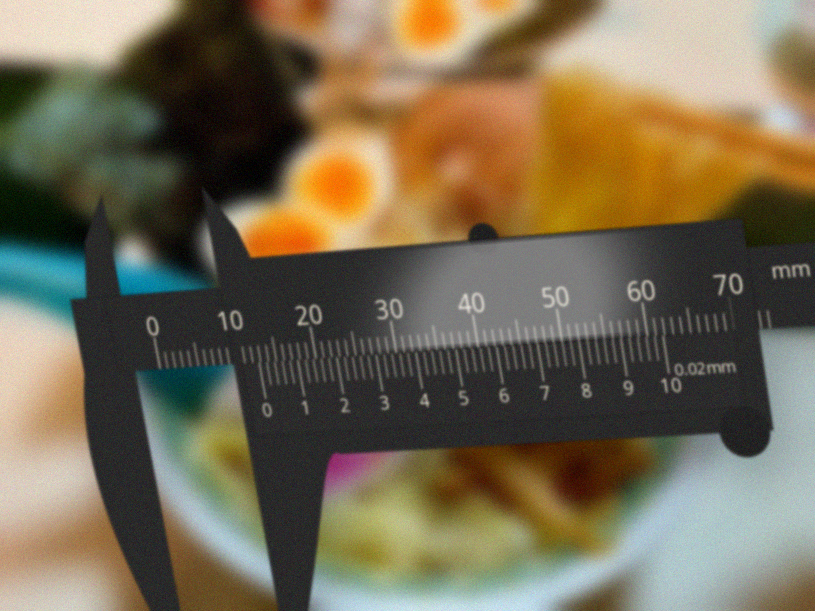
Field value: 12.8
